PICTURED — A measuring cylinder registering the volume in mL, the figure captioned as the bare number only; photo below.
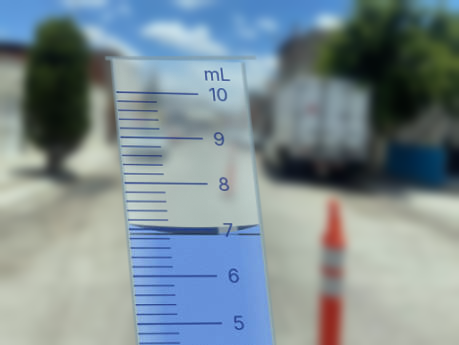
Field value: 6.9
